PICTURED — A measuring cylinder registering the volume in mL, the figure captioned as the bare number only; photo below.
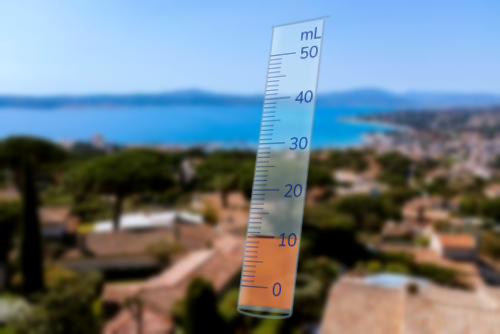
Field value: 10
